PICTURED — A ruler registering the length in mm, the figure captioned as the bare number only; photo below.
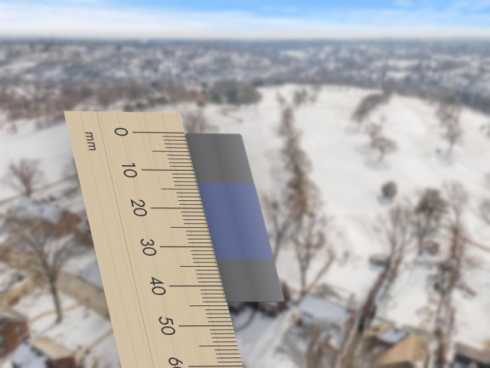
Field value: 44
